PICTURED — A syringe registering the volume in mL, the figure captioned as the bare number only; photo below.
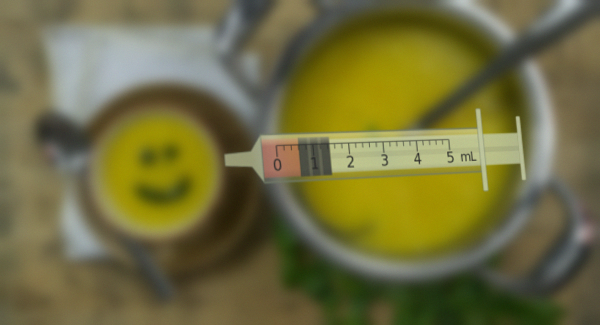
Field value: 0.6
